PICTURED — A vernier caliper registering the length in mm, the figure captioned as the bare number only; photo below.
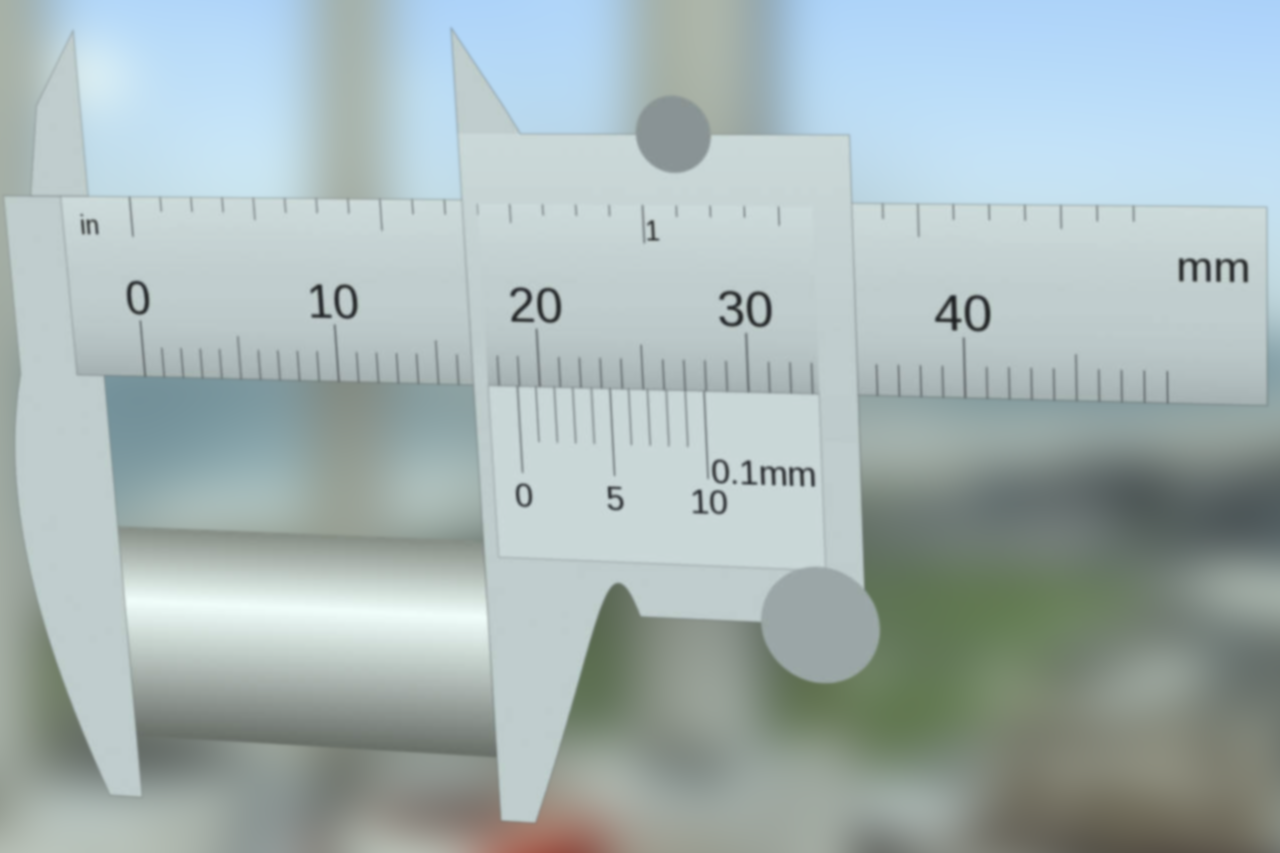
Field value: 18.9
